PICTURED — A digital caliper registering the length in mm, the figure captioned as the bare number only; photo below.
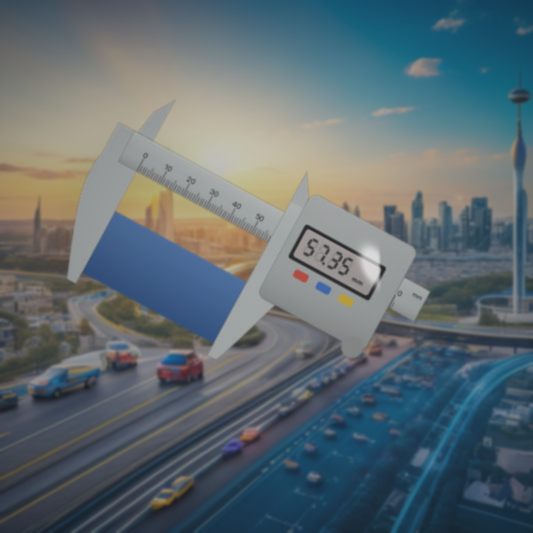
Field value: 57.35
